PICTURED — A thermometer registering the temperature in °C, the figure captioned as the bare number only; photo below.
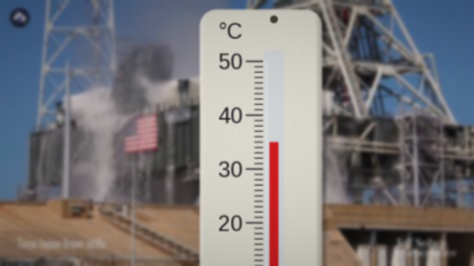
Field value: 35
